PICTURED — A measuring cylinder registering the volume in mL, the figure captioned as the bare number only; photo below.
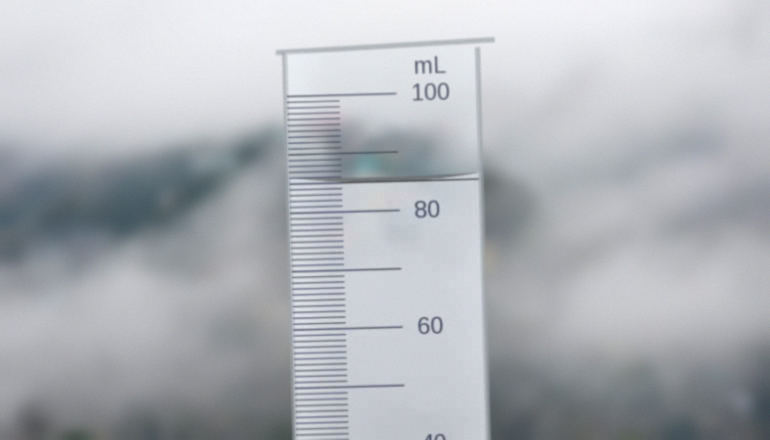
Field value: 85
